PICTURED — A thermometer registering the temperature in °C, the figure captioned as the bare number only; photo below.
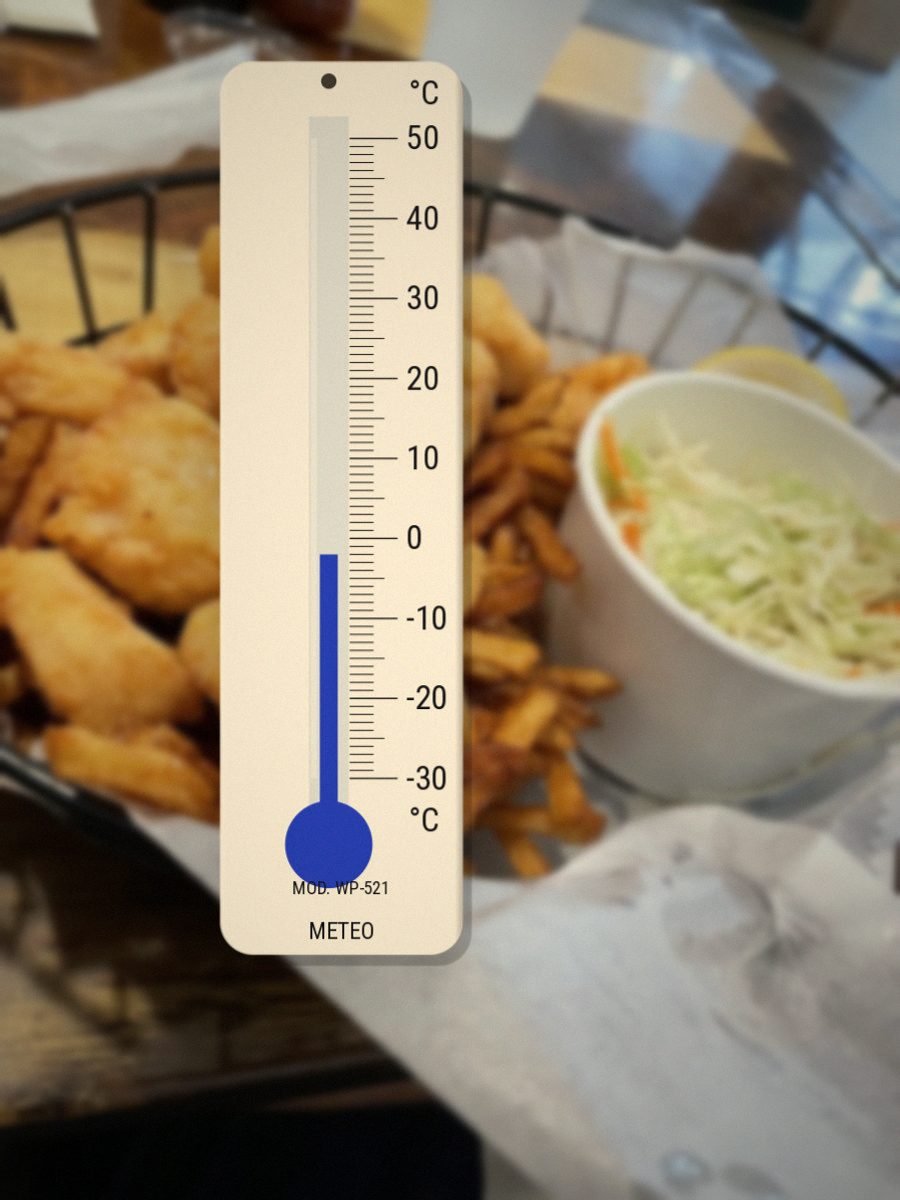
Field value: -2
